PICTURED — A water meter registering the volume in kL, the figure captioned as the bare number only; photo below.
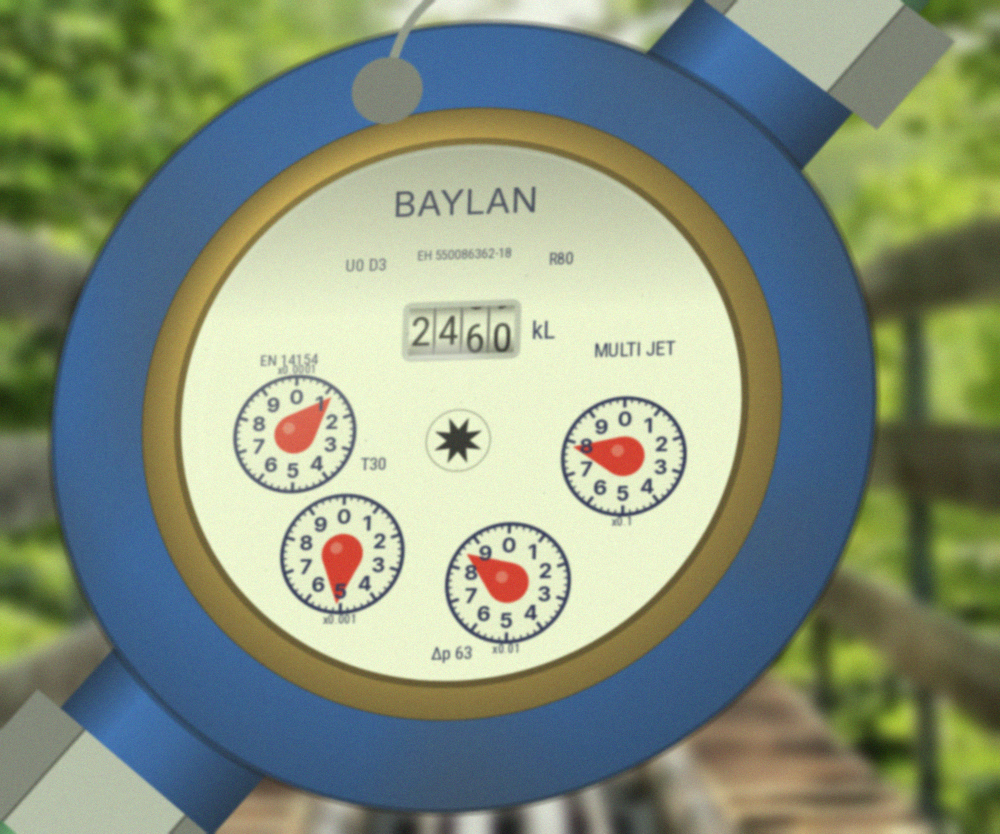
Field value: 2459.7851
